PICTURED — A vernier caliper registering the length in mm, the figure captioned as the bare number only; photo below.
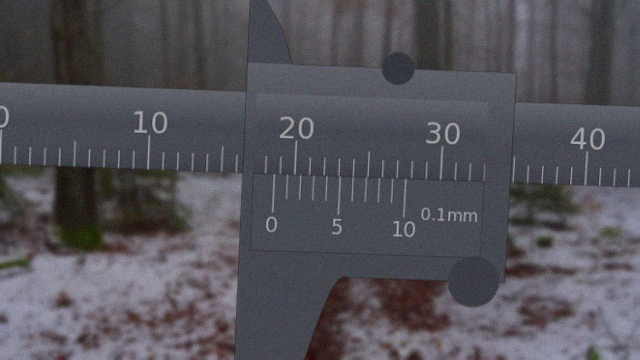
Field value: 18.6
